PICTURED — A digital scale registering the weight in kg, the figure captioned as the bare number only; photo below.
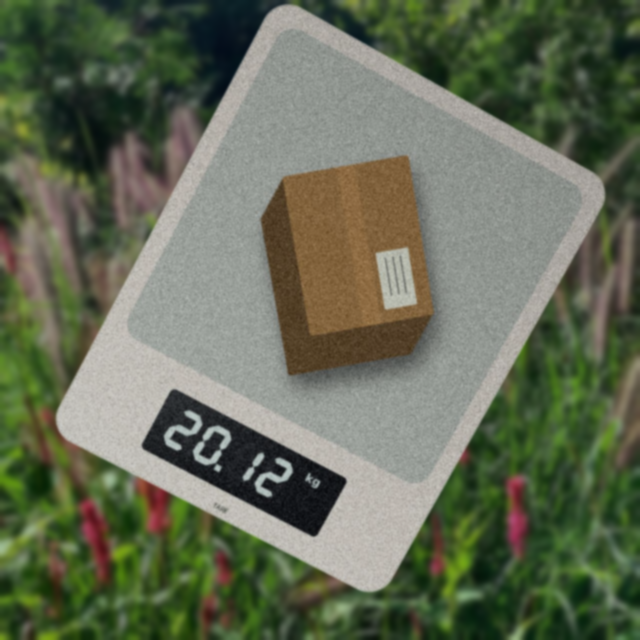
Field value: 20.12
